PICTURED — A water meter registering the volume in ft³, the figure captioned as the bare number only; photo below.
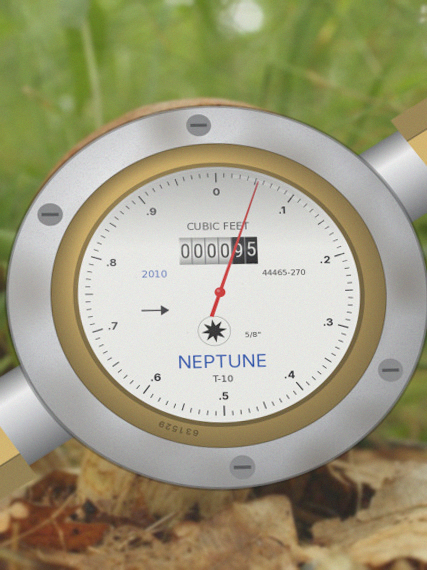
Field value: 95.05
